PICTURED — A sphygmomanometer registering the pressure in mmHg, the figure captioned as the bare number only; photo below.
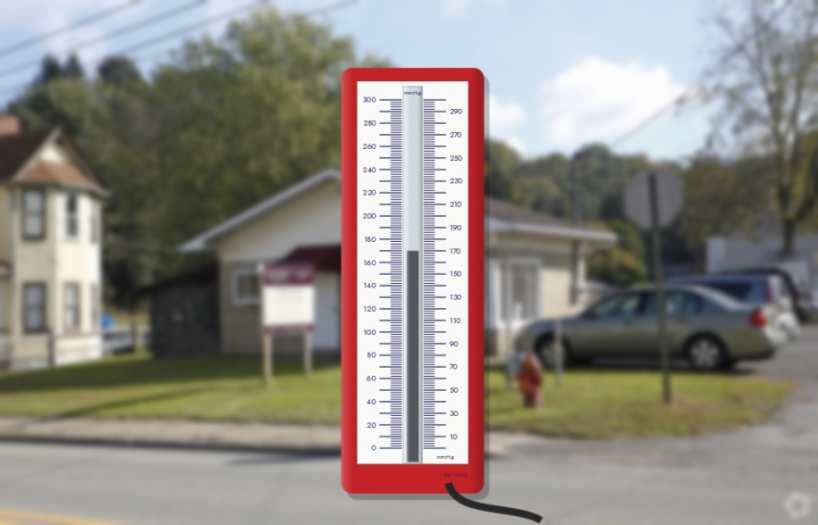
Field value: 170
